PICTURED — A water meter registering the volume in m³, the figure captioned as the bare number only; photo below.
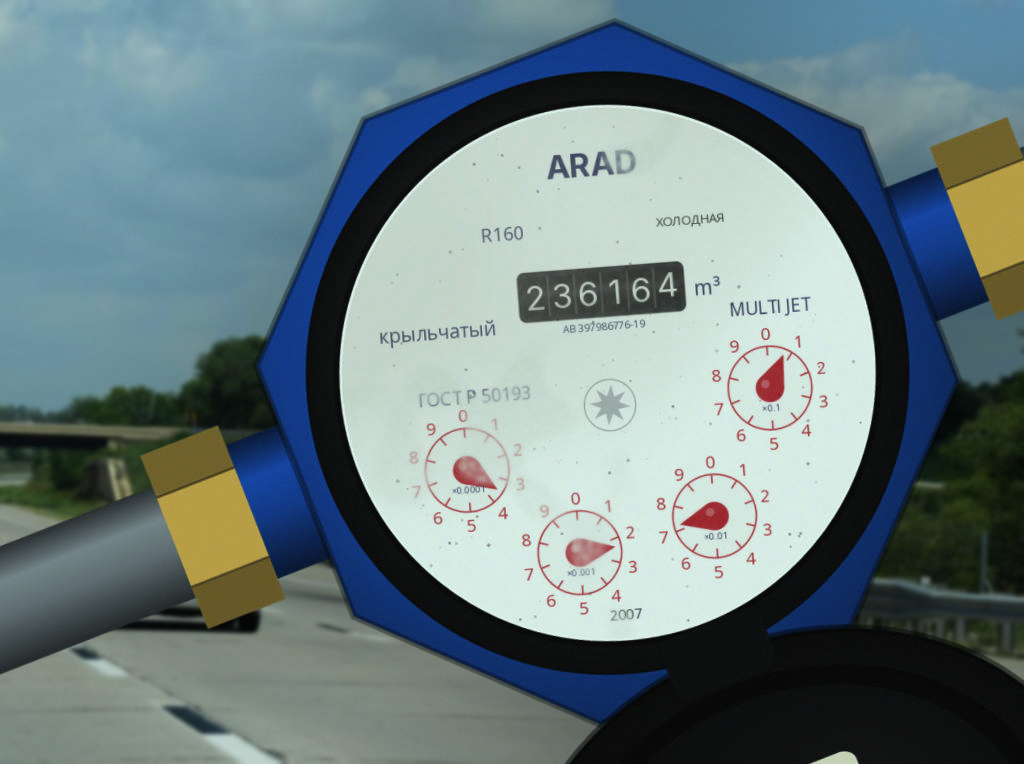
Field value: 236164.0723
